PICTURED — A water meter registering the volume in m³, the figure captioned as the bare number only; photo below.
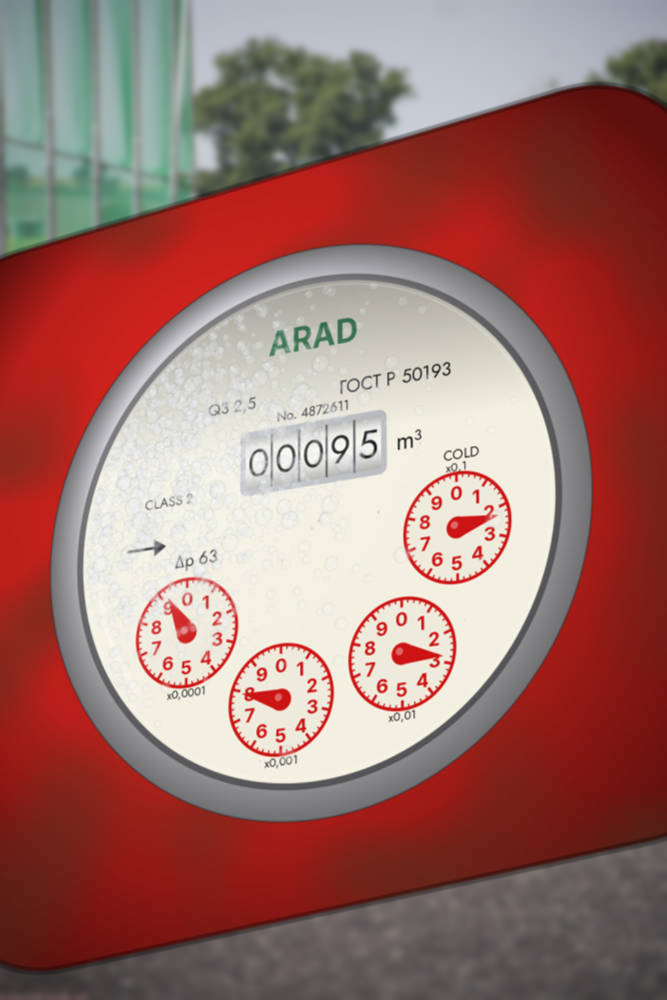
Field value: 95.2279
